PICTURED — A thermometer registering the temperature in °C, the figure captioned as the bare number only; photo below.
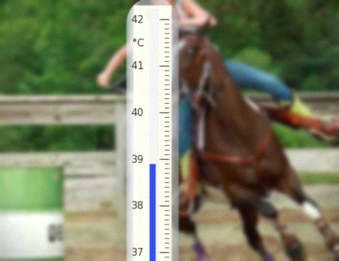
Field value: 38.9
